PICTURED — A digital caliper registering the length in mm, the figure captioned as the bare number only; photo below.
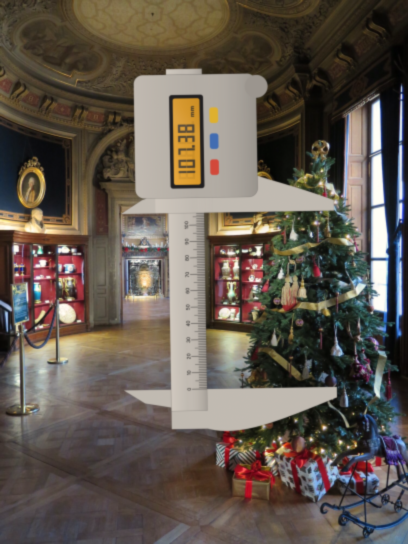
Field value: 107.38
